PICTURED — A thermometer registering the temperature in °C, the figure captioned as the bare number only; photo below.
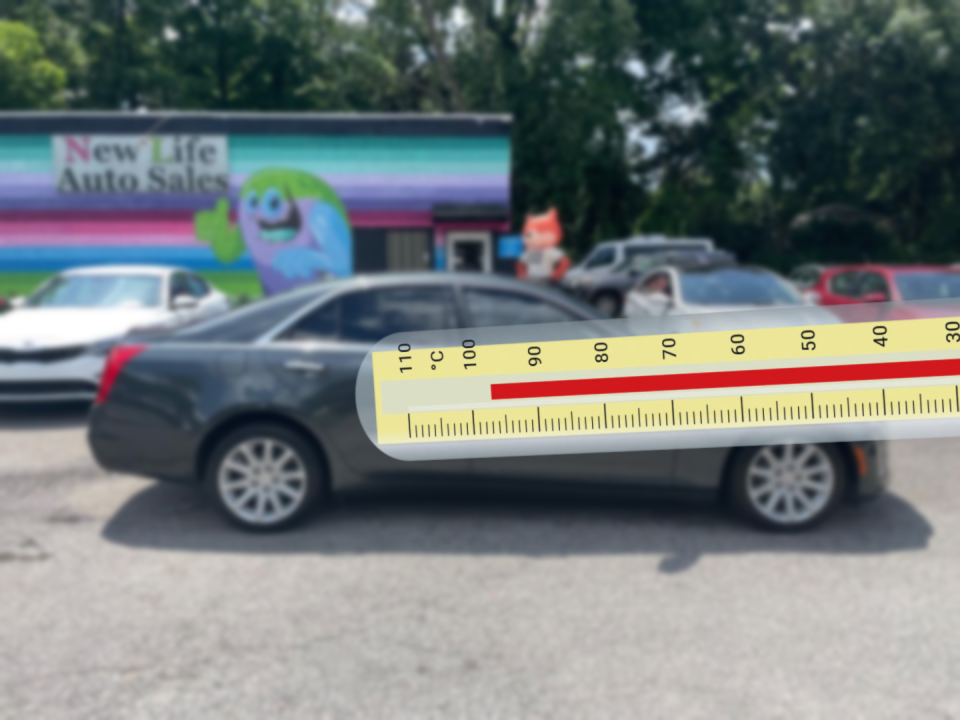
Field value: 97
